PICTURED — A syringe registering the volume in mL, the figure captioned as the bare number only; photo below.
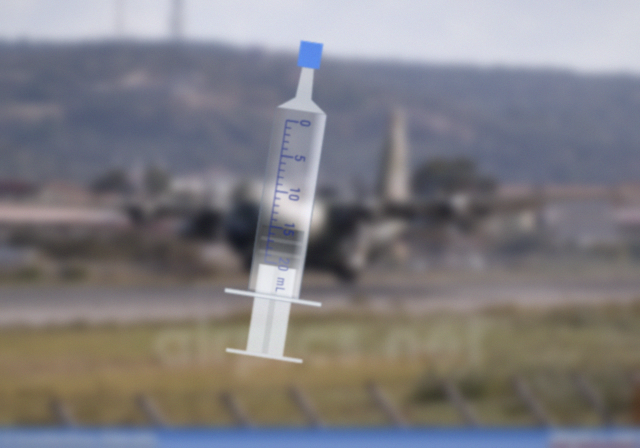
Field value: 15
